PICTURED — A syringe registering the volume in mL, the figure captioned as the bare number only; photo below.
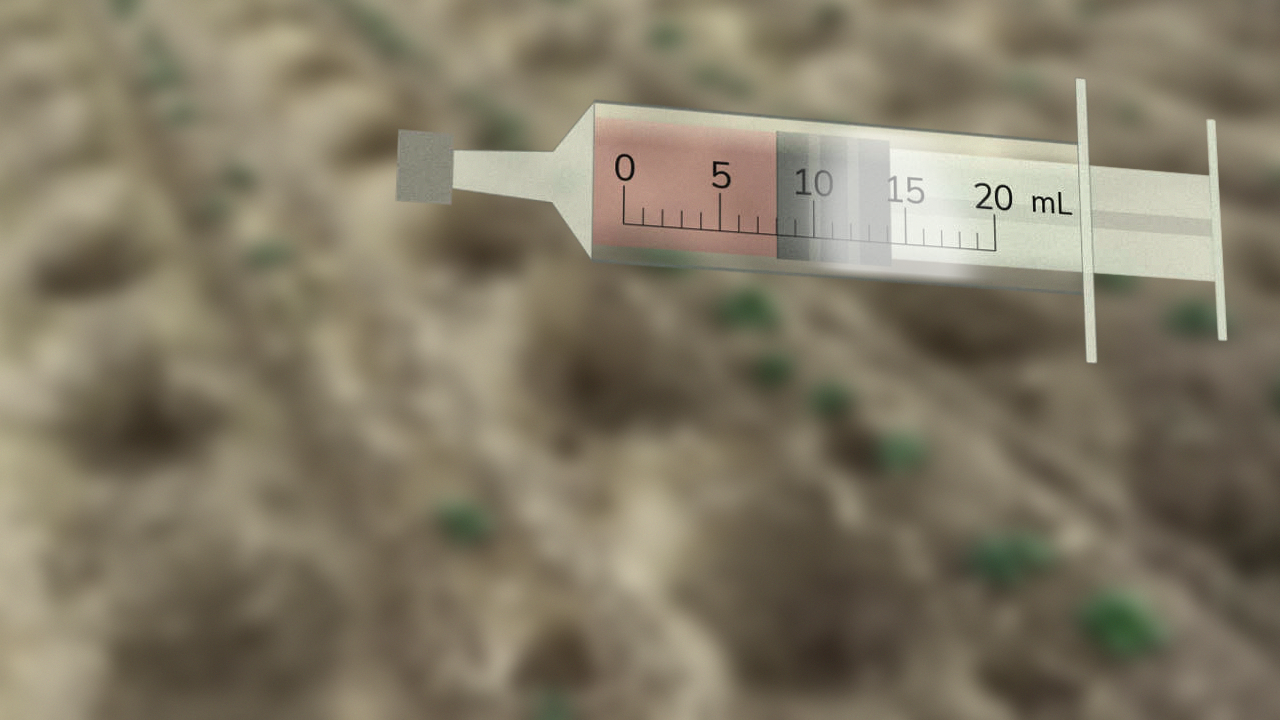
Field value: 8
